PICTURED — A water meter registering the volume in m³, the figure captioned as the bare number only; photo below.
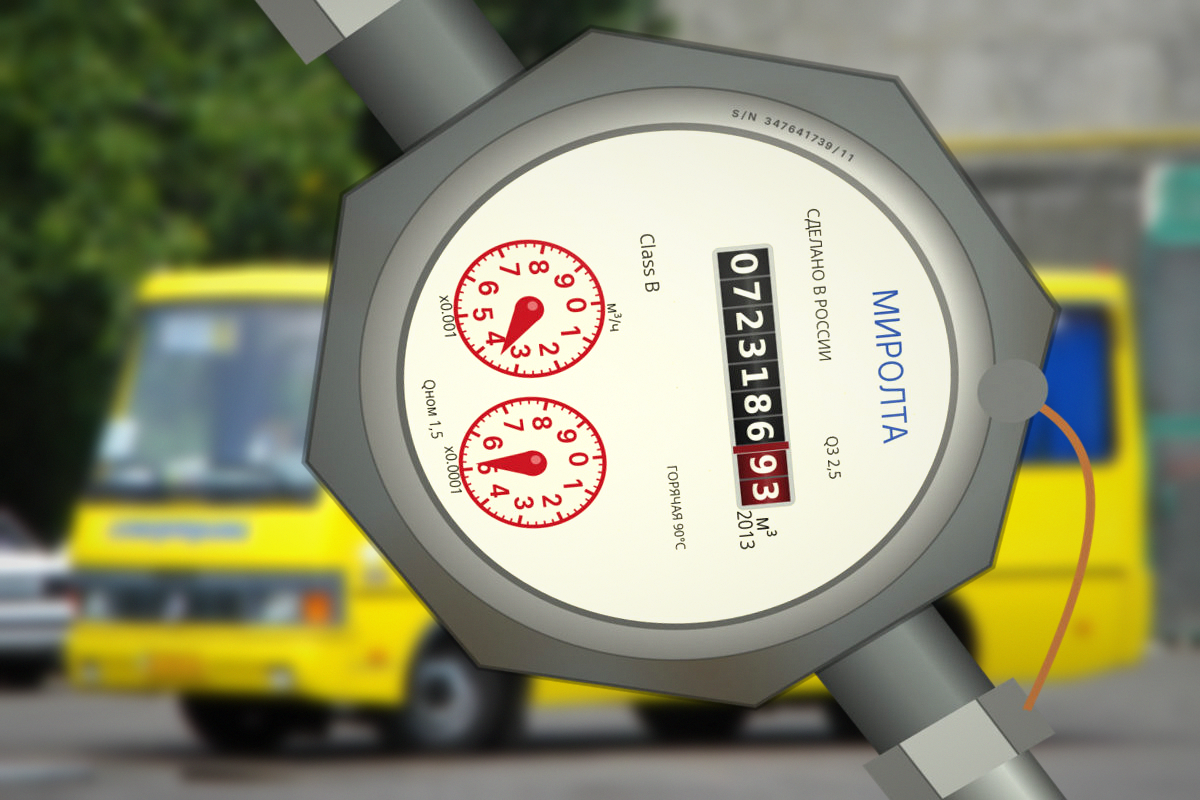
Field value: 723186.9335
